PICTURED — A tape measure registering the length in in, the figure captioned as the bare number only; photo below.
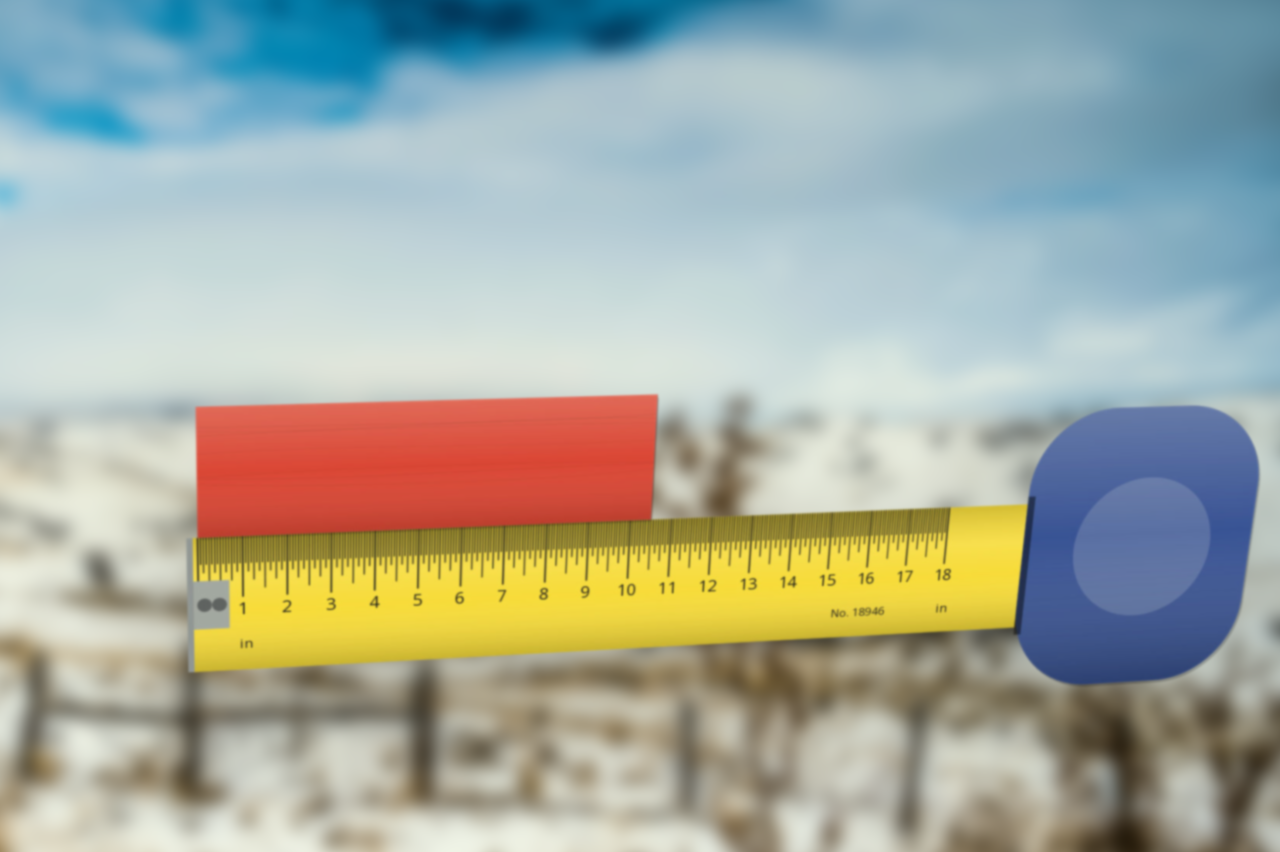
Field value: 10.5
